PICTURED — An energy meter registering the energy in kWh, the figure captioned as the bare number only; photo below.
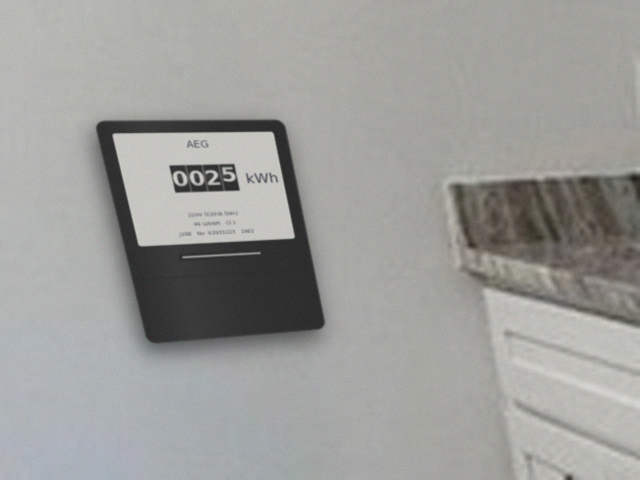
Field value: 25
